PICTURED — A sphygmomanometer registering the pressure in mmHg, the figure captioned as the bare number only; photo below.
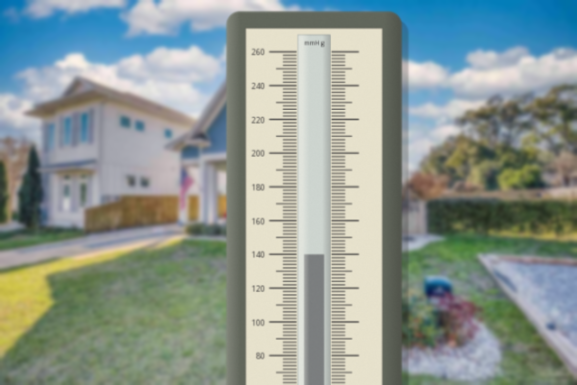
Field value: 140
